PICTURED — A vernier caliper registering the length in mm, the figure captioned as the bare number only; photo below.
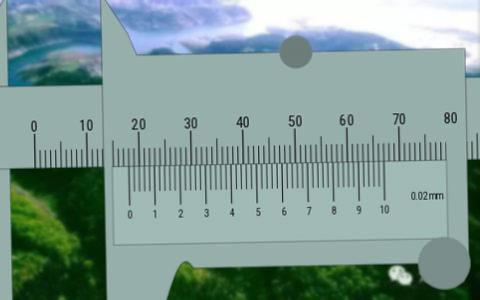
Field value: 18.0
